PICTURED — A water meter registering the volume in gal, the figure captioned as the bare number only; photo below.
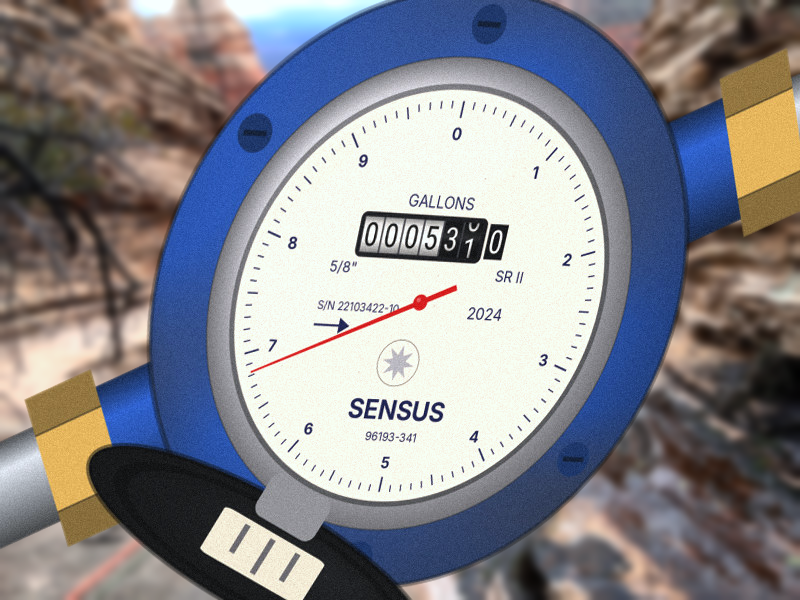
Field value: 5306.8
